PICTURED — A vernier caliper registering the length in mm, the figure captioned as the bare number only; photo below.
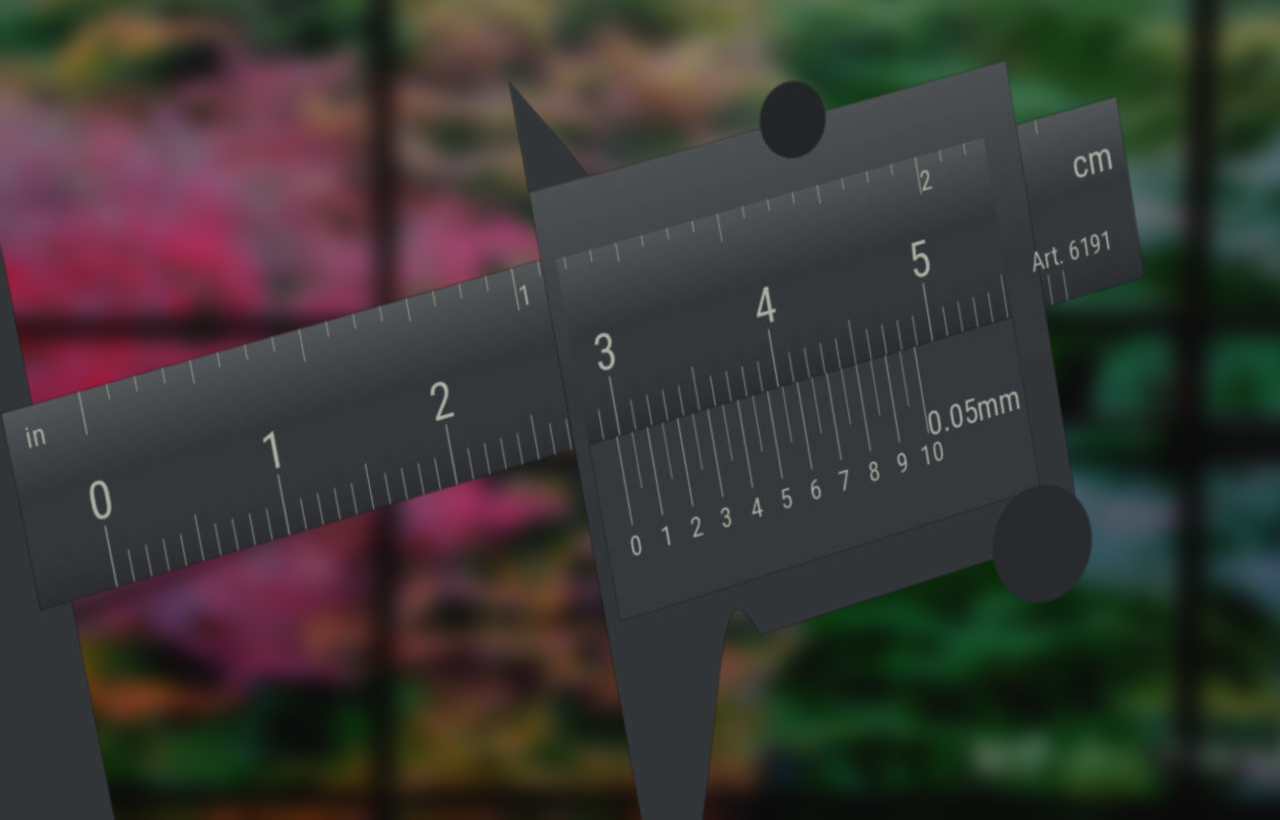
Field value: 29.8
